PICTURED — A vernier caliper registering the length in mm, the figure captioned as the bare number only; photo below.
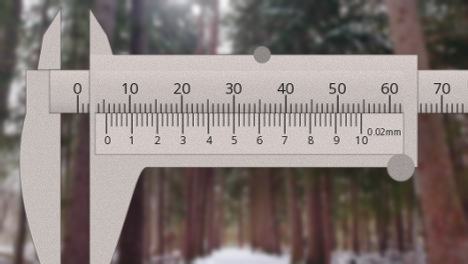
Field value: 5.5
